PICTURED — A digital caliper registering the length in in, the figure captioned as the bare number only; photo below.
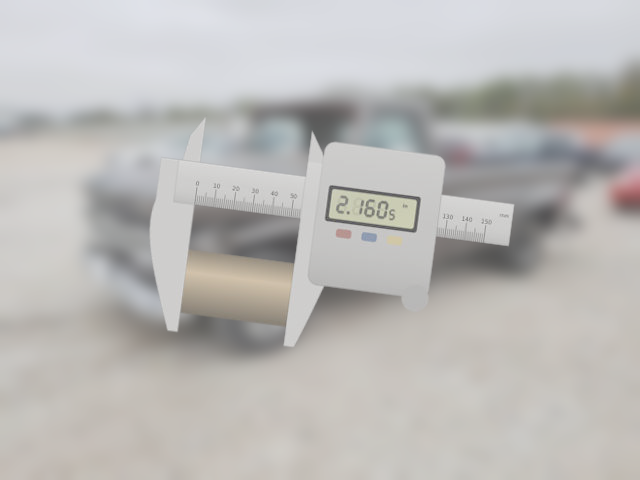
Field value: 2.1605
